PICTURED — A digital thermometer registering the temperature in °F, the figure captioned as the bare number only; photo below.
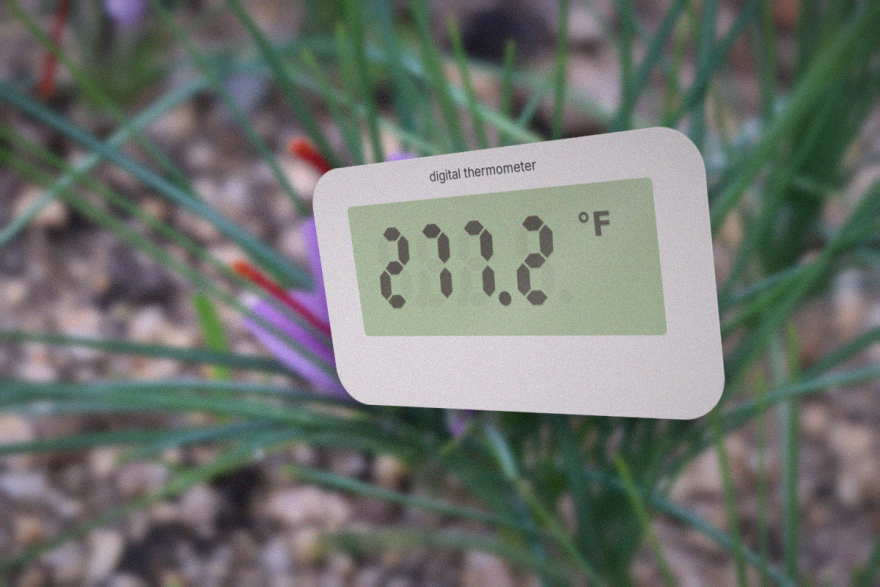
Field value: 277.2
